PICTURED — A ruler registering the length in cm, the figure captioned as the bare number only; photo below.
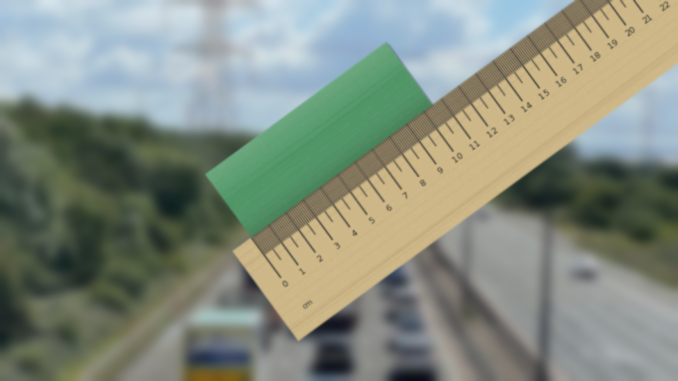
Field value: 10.5
